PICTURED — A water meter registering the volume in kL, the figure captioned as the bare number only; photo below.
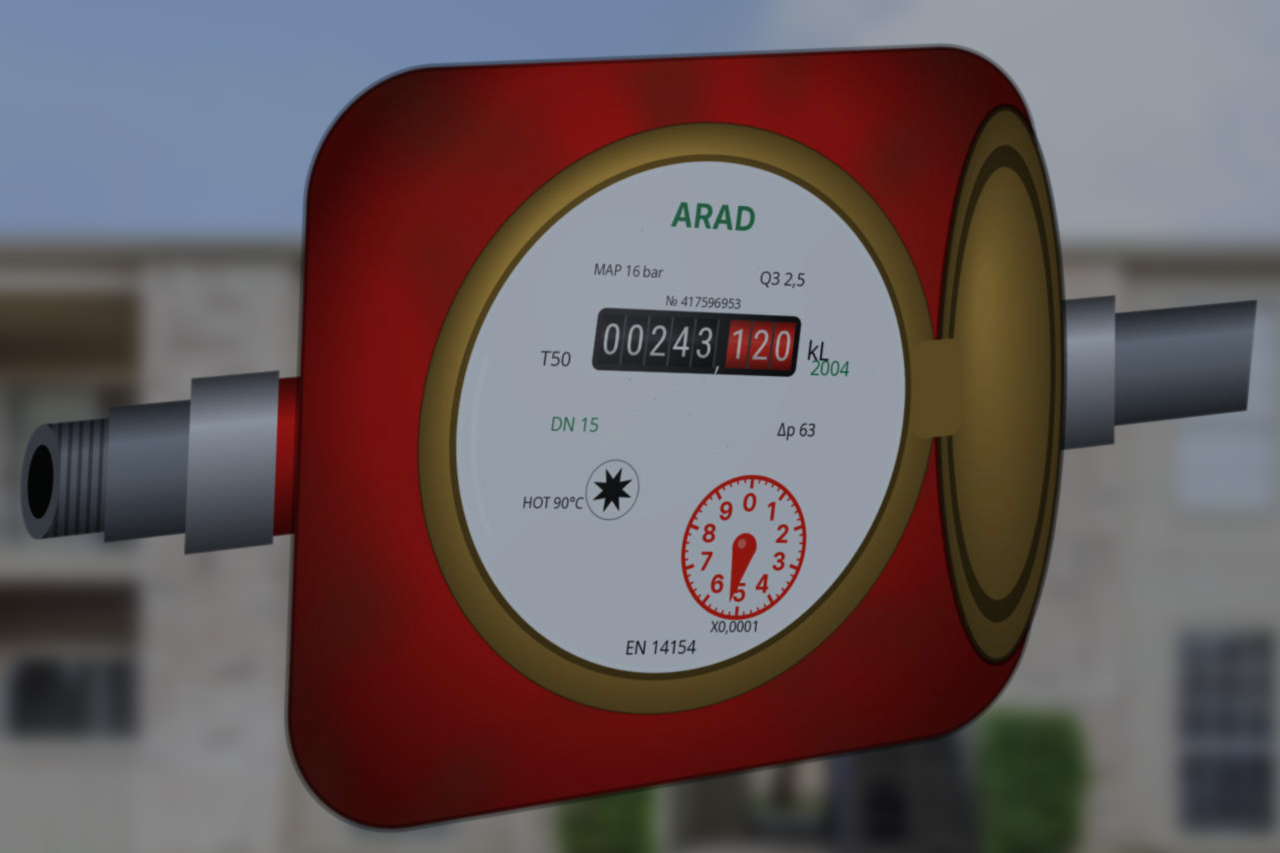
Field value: 243.1205
